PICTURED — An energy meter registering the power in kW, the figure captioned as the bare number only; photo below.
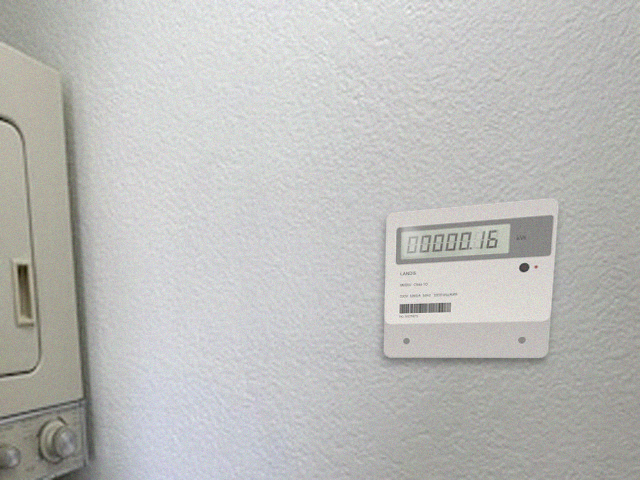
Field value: 0.16
